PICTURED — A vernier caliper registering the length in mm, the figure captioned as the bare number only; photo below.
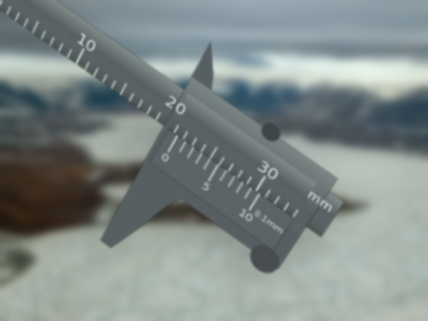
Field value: 21.4
